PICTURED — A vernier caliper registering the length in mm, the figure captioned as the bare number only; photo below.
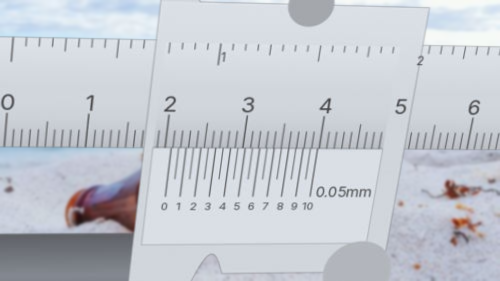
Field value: 20.8
